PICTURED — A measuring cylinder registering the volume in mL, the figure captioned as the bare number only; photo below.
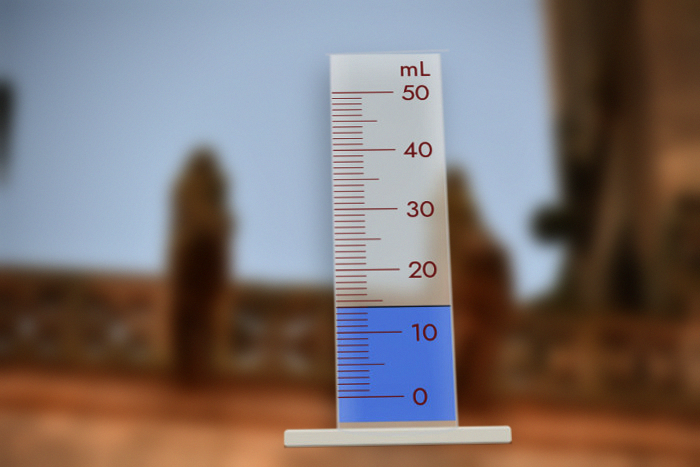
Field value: 14
